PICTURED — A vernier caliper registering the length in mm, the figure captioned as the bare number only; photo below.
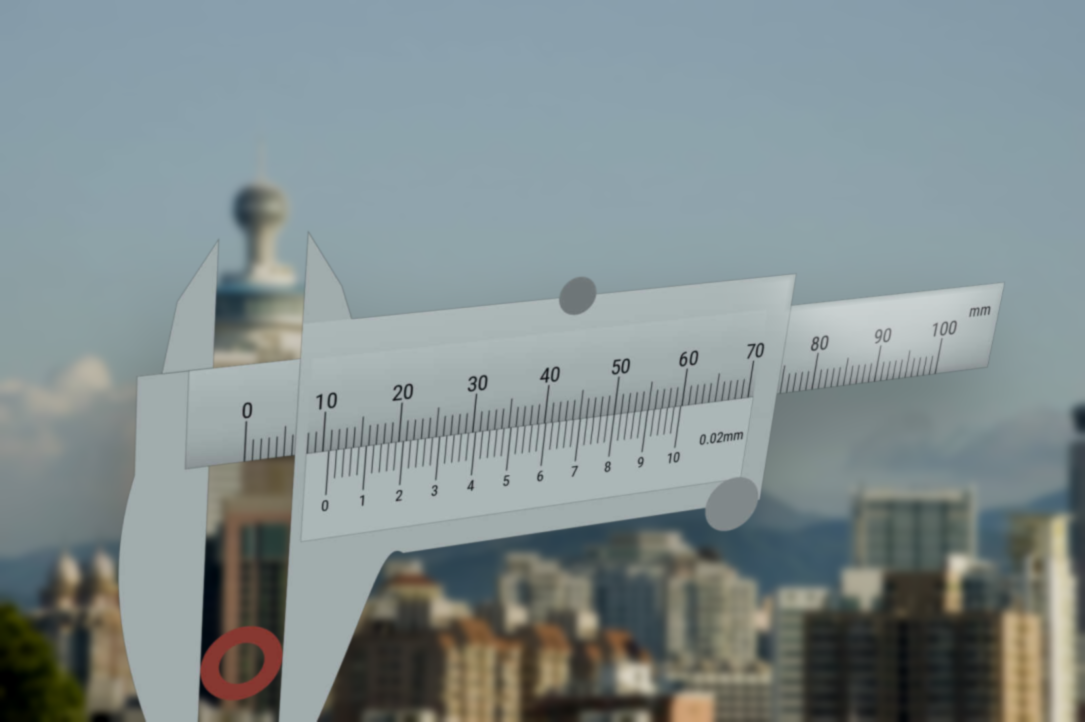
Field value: 10.8
